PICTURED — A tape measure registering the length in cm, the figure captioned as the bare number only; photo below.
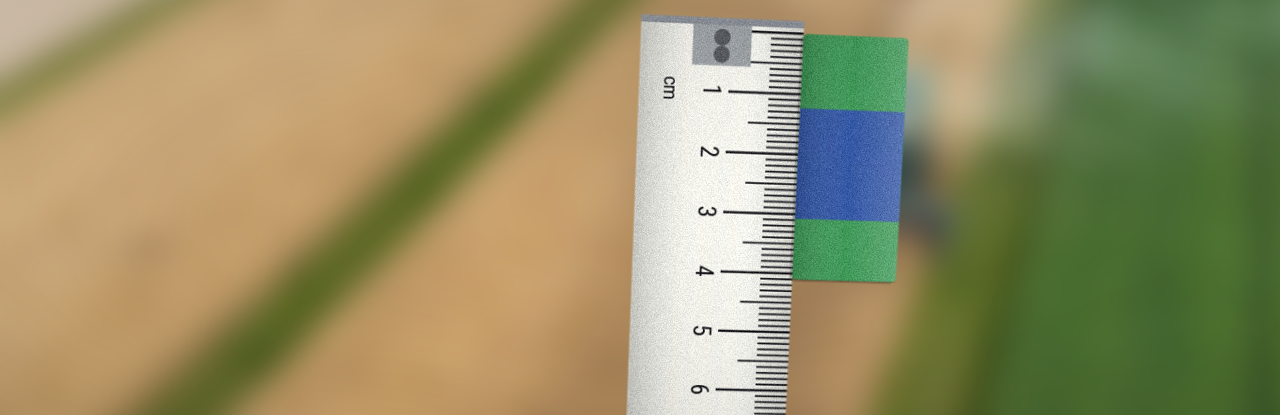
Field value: 4.1
